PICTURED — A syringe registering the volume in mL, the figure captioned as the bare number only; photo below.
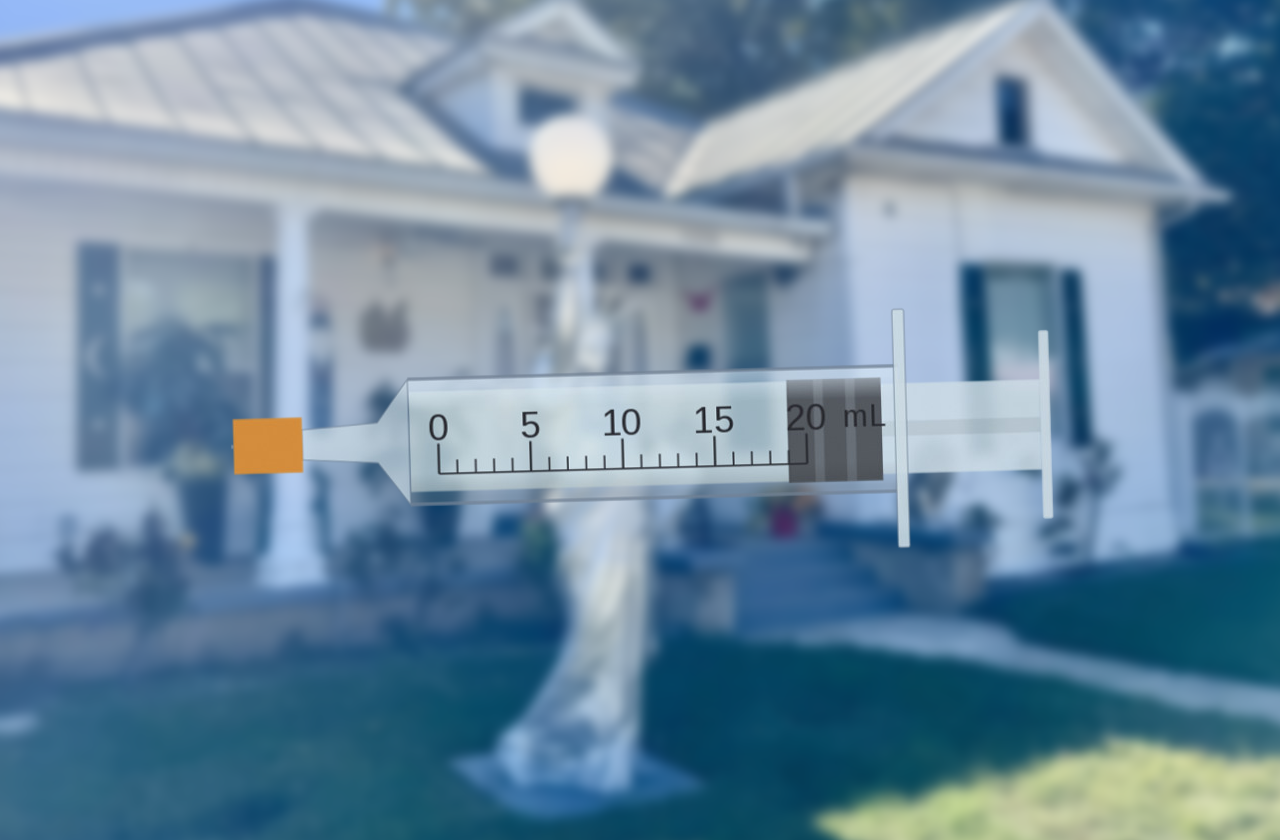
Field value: 19
